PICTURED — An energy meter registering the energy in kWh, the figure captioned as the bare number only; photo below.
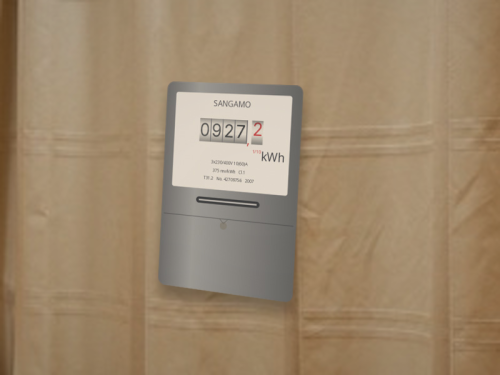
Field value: 927.2
